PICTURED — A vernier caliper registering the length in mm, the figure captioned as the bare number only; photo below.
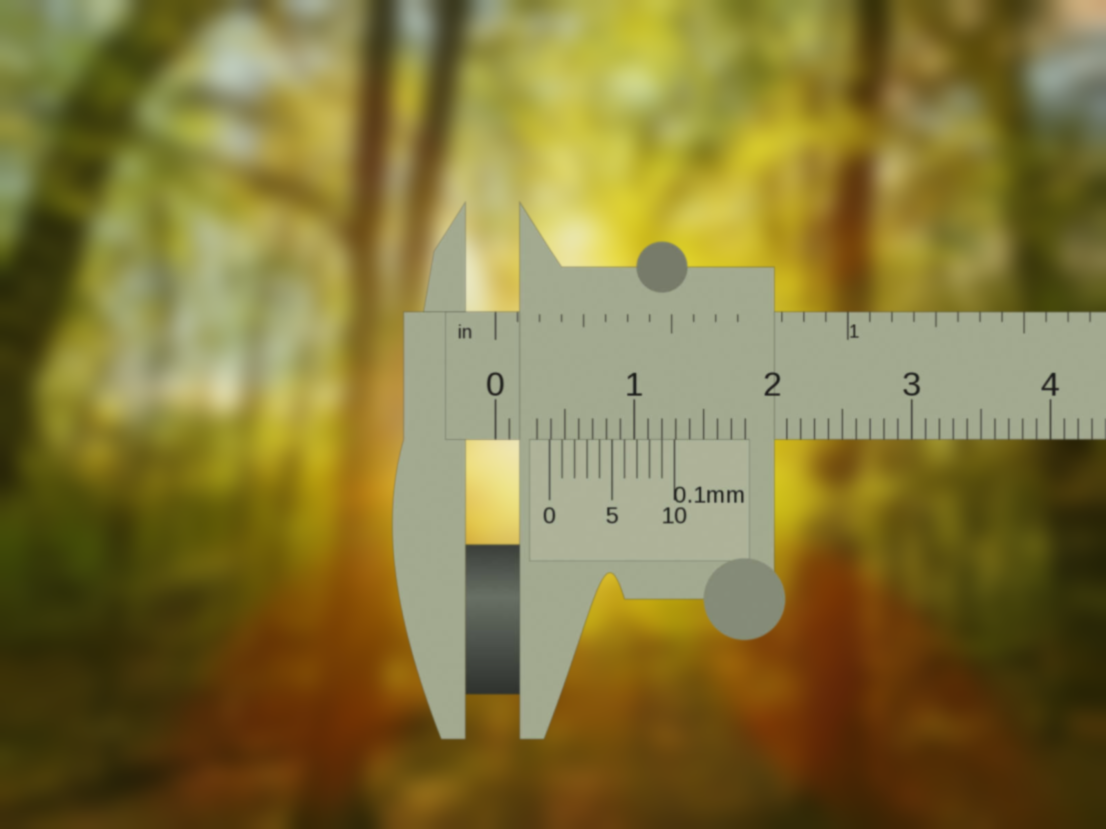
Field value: 3.9
